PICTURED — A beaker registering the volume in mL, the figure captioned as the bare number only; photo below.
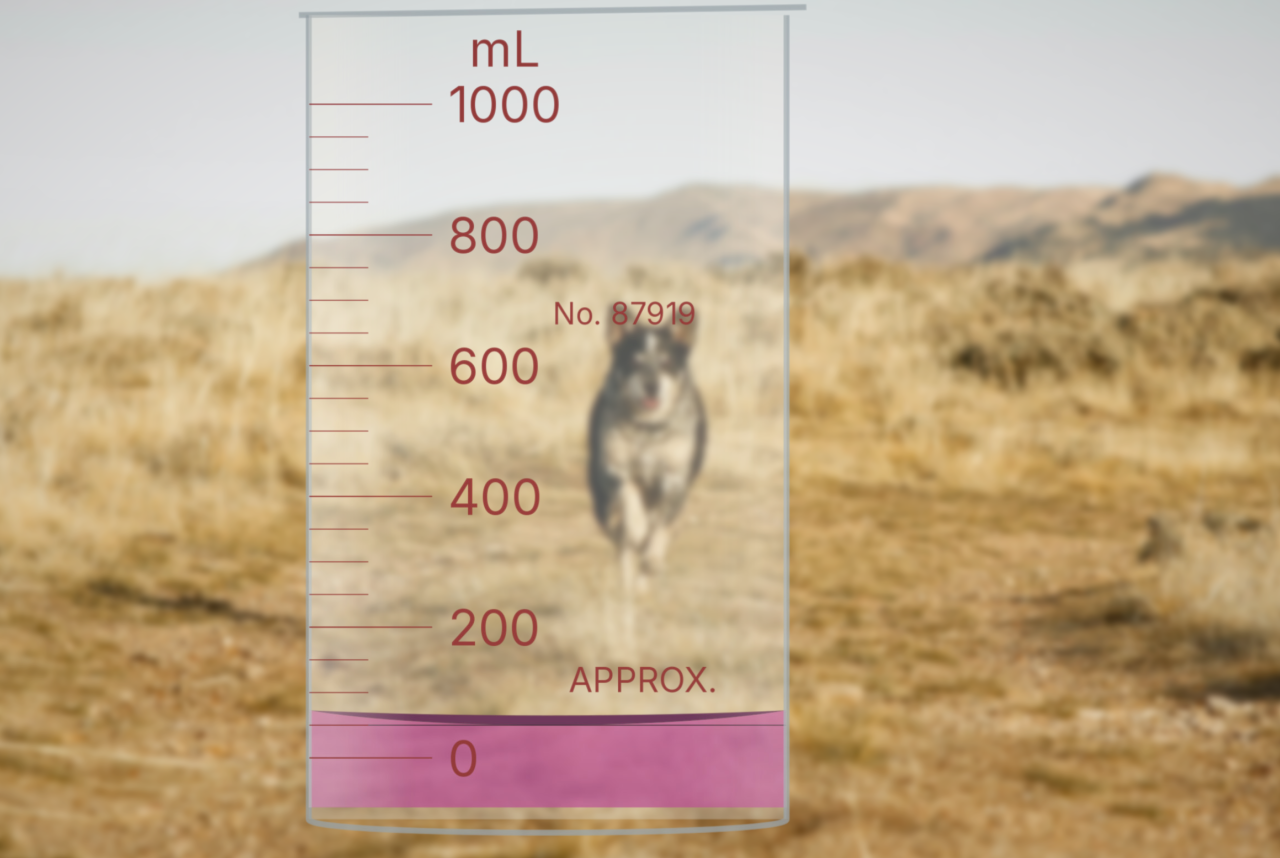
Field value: 50
